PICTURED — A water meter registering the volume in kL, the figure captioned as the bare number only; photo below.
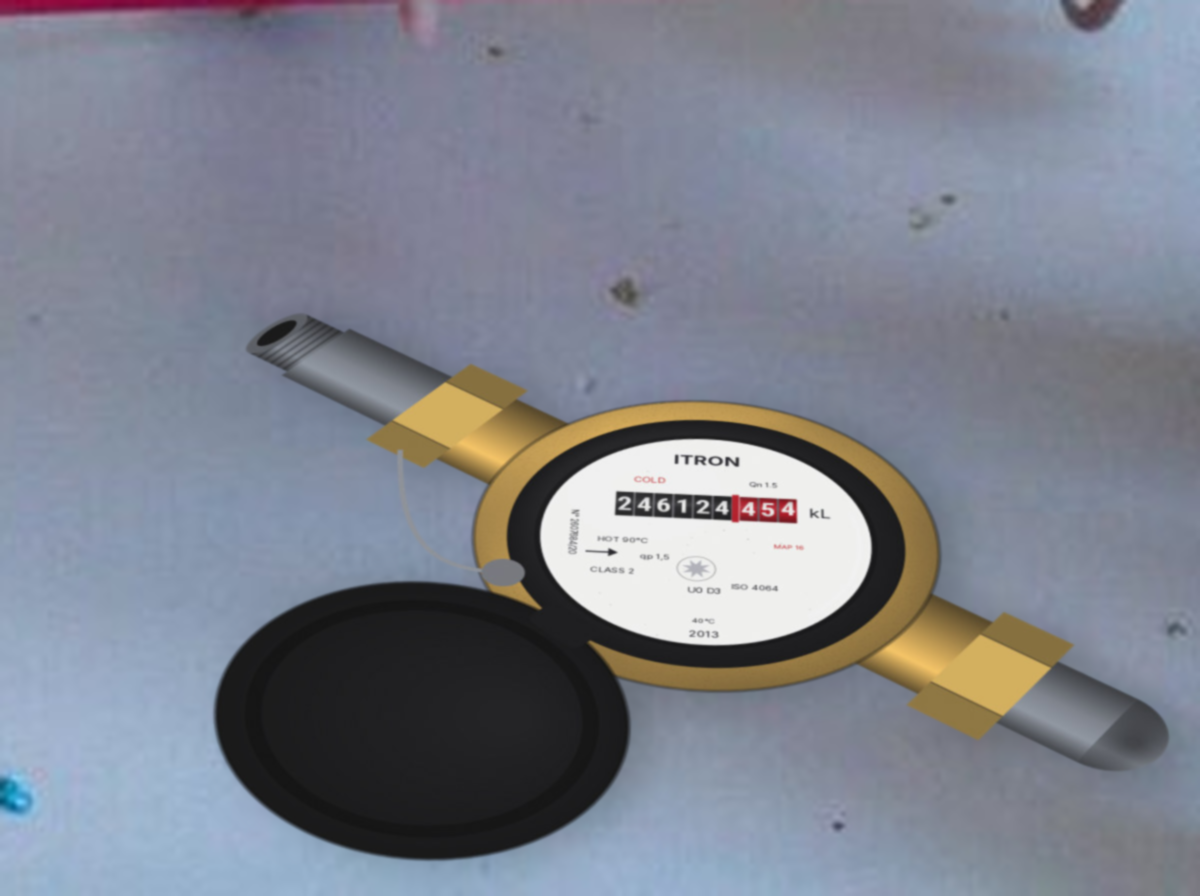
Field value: 246124.454
